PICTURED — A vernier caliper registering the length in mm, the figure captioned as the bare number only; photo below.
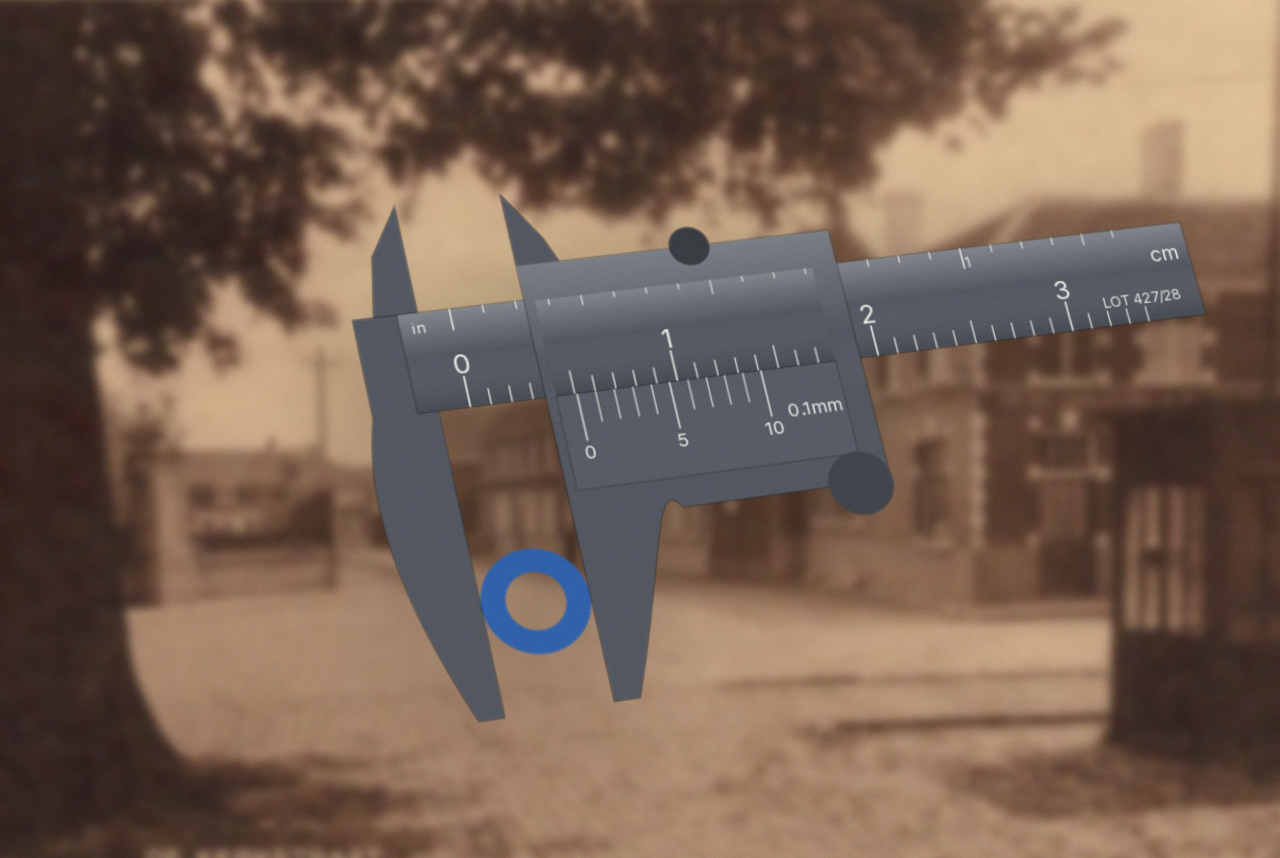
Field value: 5.1
